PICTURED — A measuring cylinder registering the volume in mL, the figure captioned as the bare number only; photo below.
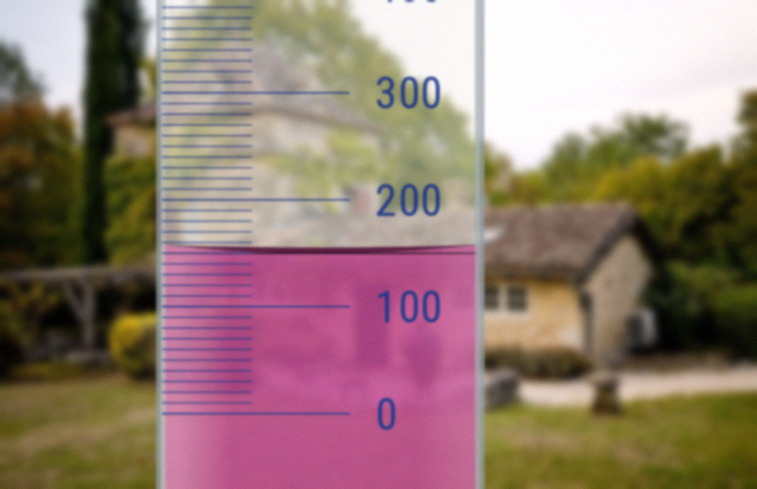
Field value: 150
